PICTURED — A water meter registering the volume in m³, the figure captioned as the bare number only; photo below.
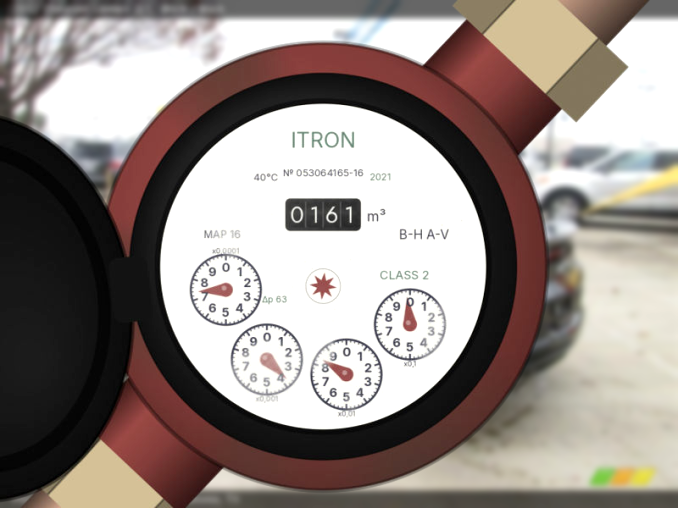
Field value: 160.9837
